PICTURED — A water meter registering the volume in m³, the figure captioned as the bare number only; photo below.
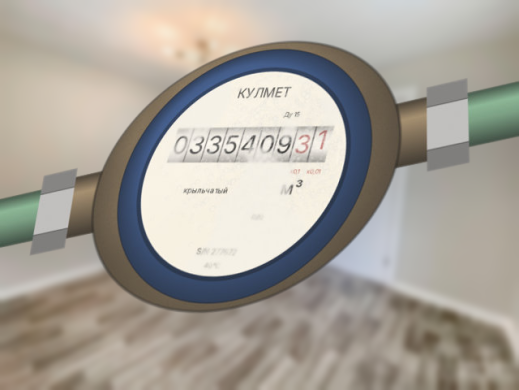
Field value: 335409.31
